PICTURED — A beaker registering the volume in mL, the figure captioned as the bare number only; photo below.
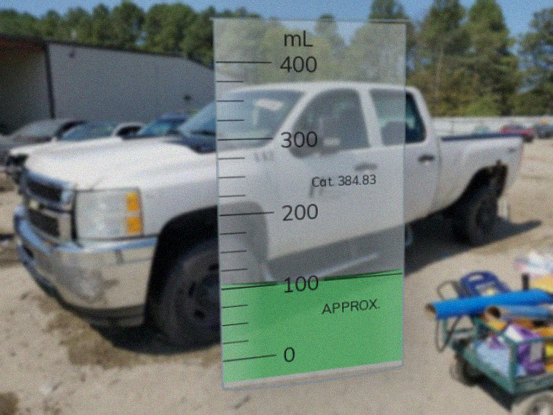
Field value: 100
